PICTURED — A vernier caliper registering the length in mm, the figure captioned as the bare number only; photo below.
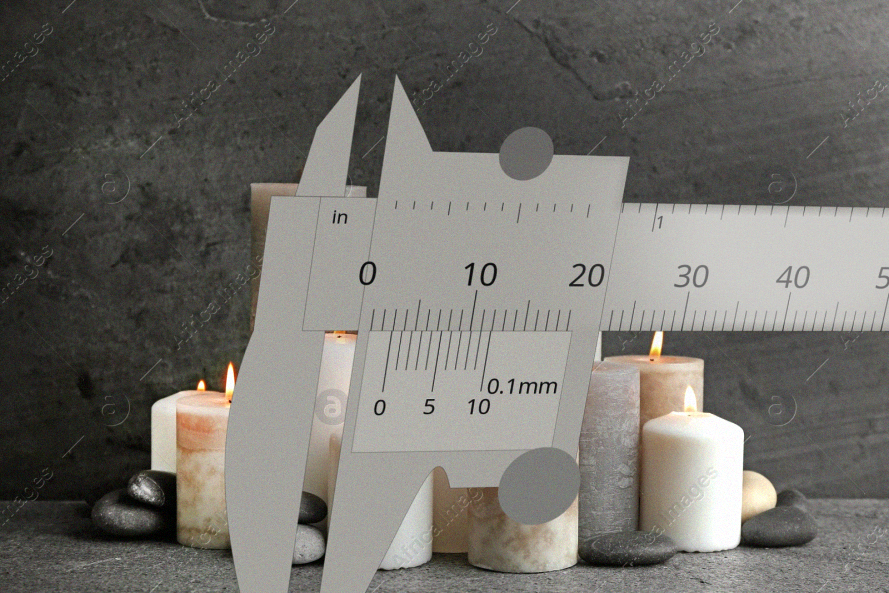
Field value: 2.9
